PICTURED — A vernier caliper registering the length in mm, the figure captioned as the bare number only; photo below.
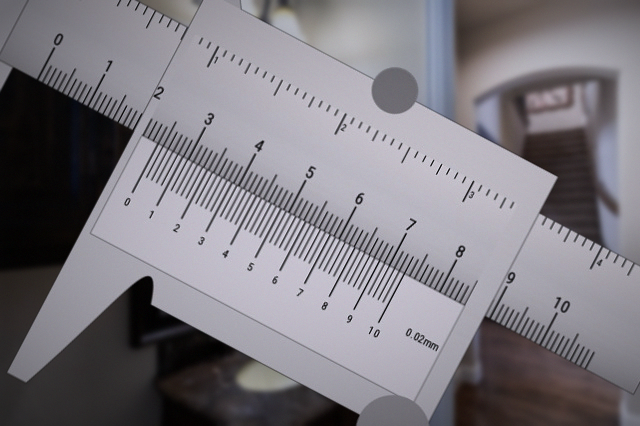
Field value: 24.0
